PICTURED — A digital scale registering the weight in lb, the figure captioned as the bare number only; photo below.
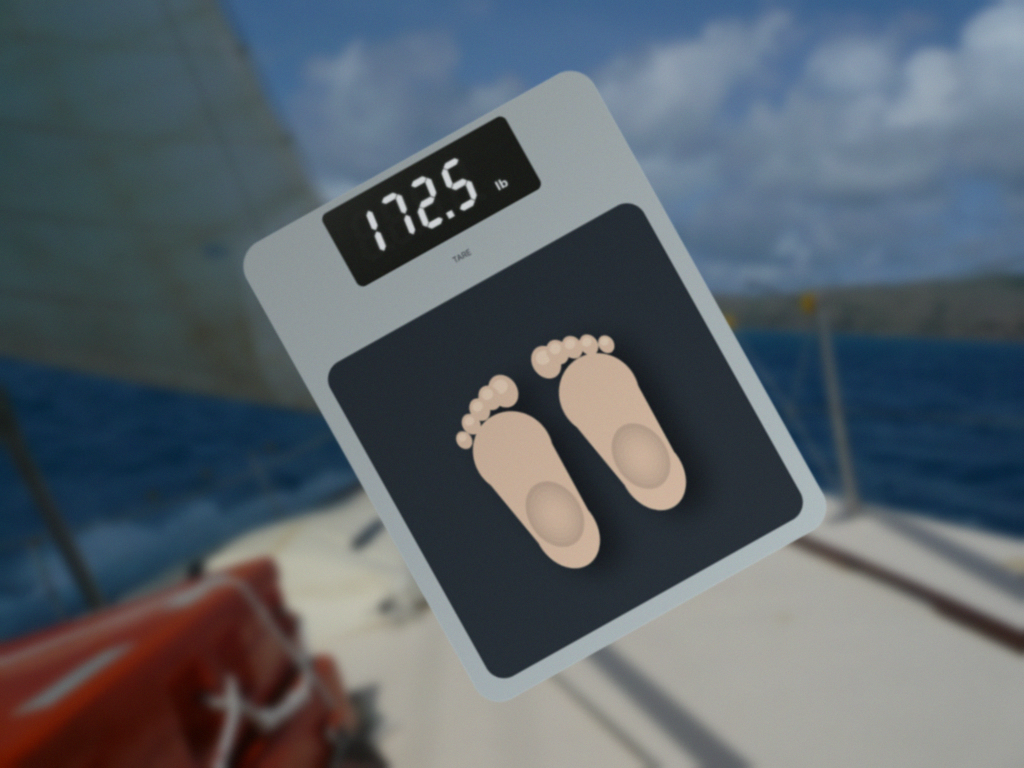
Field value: 172.5
